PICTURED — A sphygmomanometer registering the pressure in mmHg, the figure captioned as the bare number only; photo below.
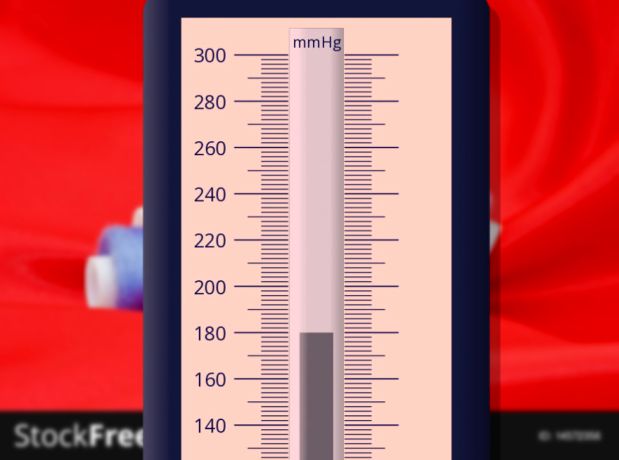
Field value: 180
